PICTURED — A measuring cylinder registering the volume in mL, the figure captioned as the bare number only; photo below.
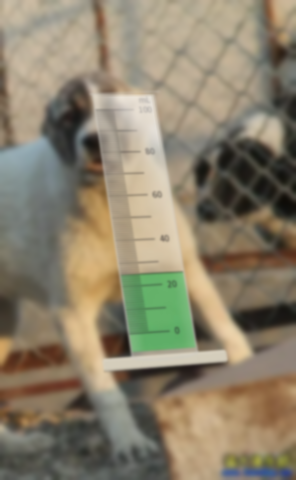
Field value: 25
